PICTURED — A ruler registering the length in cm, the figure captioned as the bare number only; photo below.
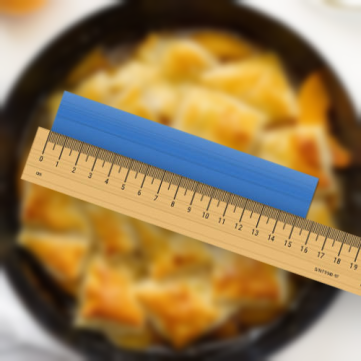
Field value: 15.5
